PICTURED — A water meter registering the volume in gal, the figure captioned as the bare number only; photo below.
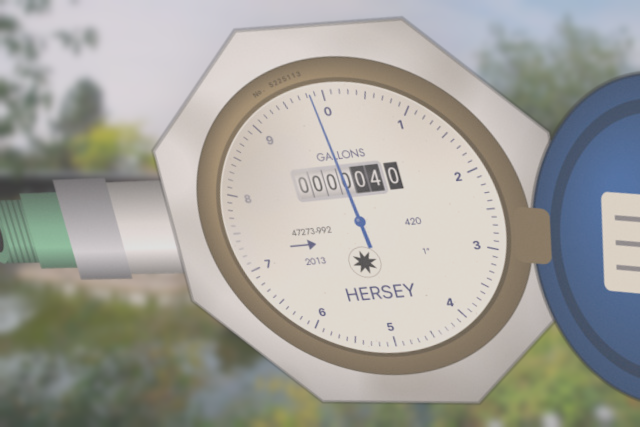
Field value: 39.8
